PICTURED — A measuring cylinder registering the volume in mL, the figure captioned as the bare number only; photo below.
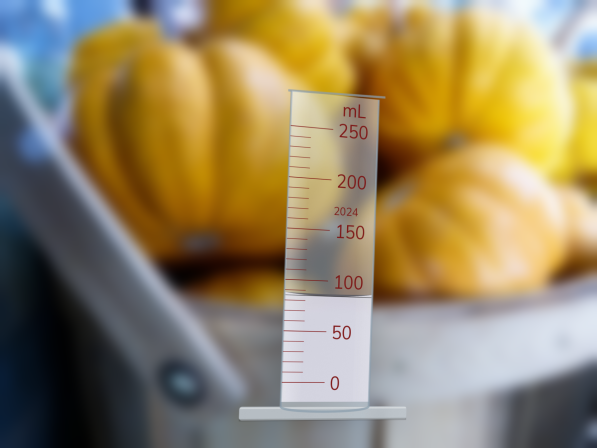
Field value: 85
